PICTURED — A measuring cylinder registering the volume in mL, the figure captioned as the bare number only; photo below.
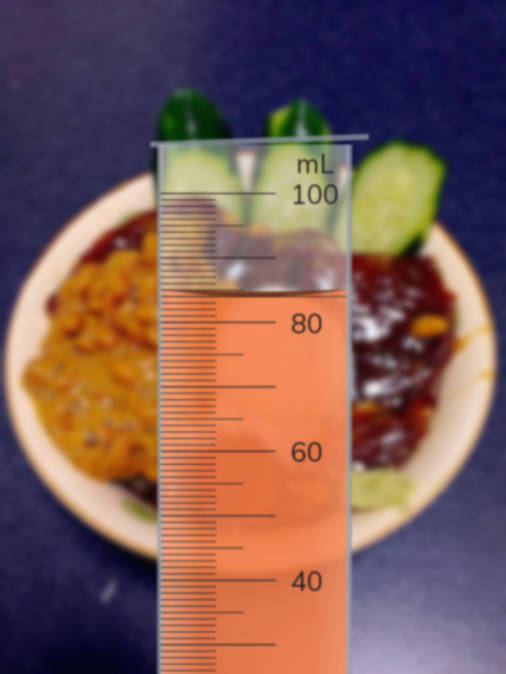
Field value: 84
